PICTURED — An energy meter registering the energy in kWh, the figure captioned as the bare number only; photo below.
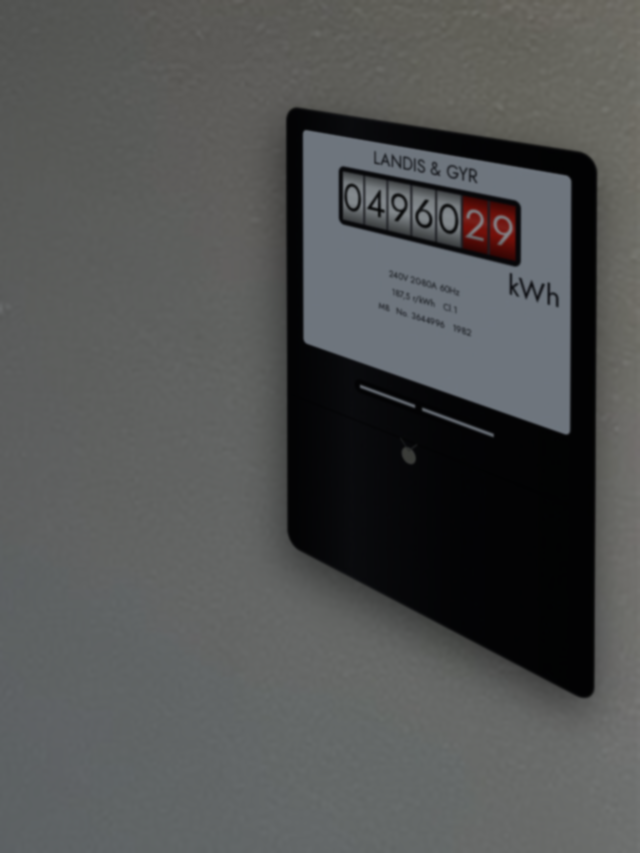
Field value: 4960.29
